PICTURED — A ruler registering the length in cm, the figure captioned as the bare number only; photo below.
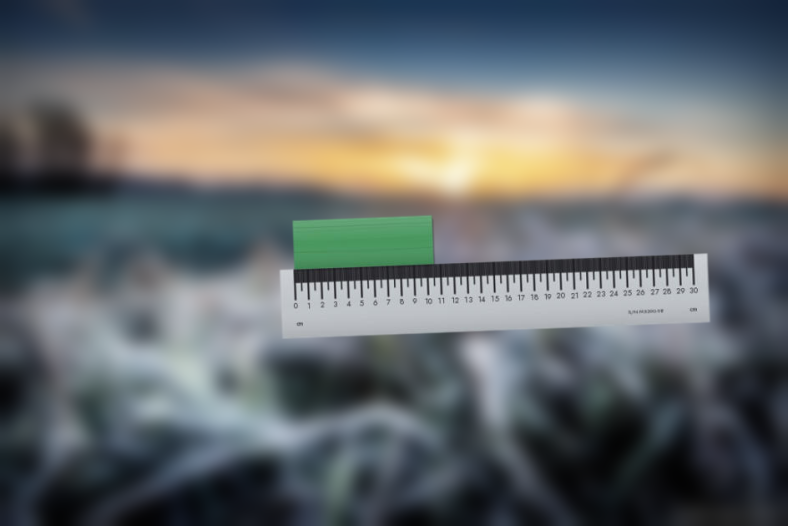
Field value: 10.5
